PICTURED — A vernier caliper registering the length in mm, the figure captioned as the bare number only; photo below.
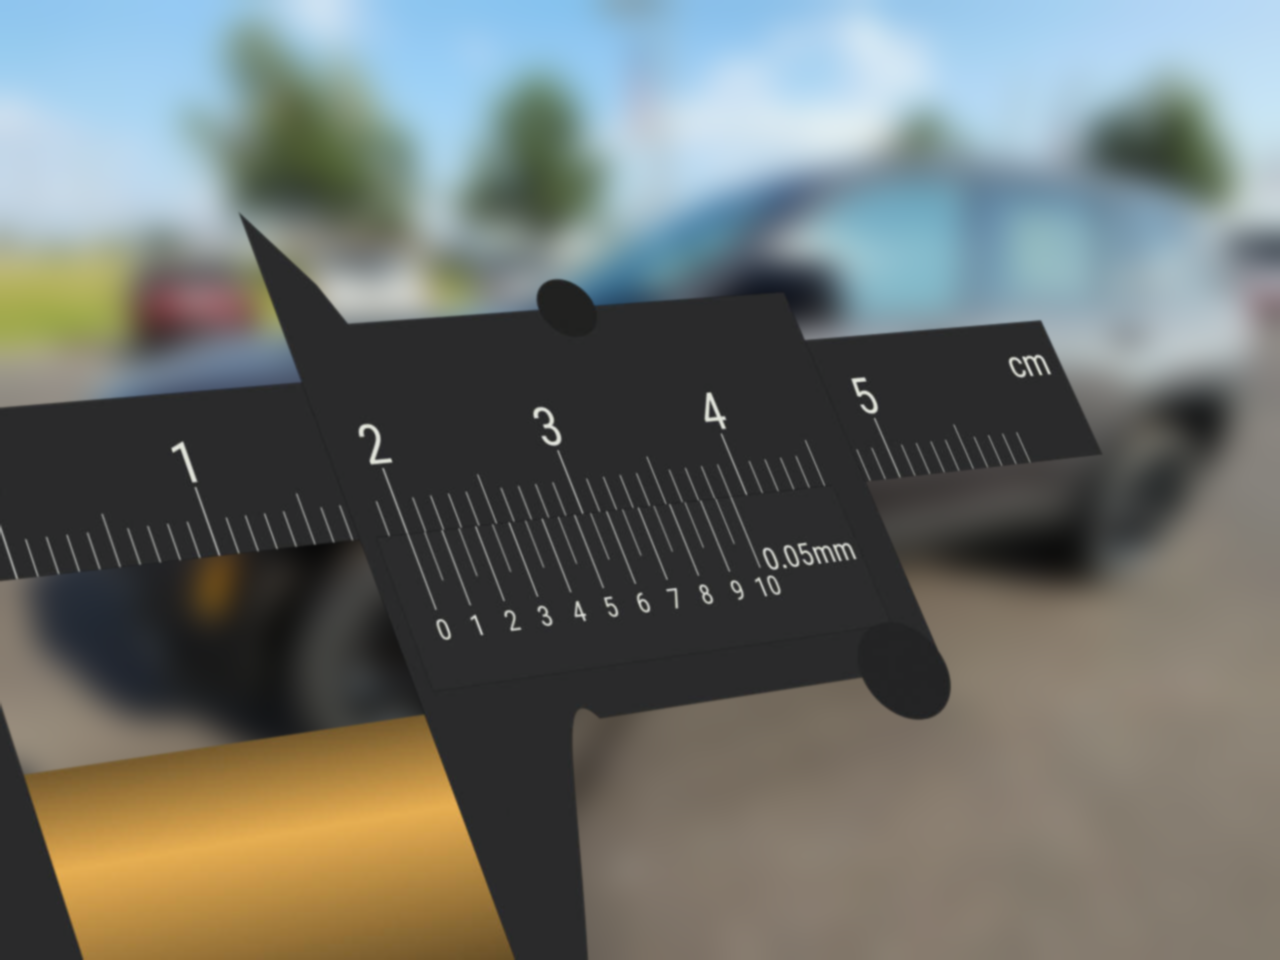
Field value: 20.0
